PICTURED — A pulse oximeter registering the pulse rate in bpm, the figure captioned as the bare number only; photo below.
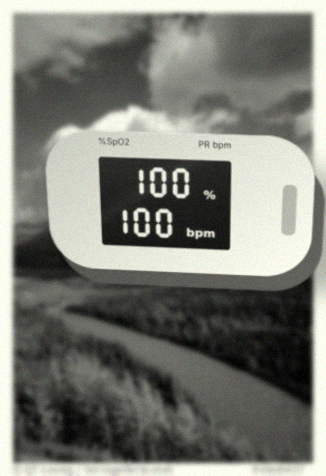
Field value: 100
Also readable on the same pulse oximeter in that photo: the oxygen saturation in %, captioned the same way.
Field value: 100
